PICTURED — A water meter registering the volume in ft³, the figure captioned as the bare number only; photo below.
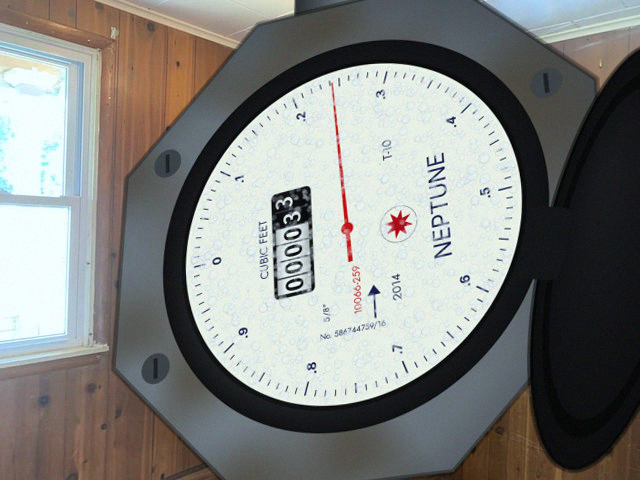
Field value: 33.24
